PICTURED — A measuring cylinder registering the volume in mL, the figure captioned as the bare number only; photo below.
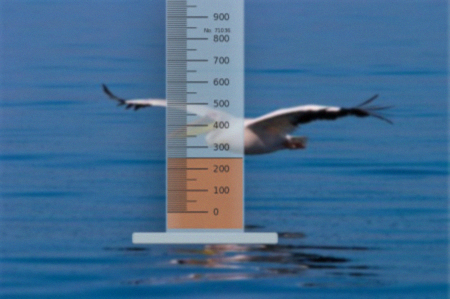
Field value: 250
